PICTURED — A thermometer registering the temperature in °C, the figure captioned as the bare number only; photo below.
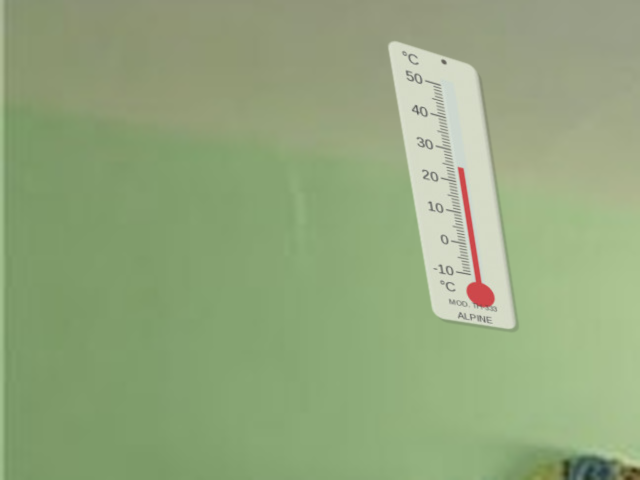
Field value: 25
